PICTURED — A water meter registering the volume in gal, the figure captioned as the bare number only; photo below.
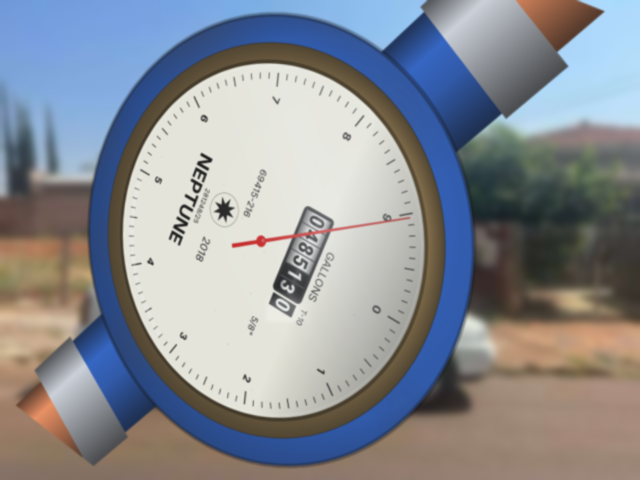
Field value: 485129.0
